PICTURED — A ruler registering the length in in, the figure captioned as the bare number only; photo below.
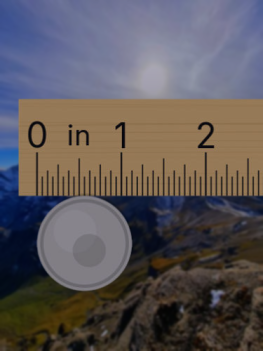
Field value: 1.125
